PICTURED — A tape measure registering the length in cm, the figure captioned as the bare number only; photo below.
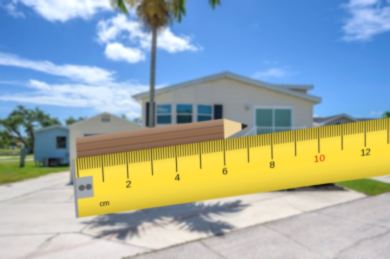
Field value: 7
